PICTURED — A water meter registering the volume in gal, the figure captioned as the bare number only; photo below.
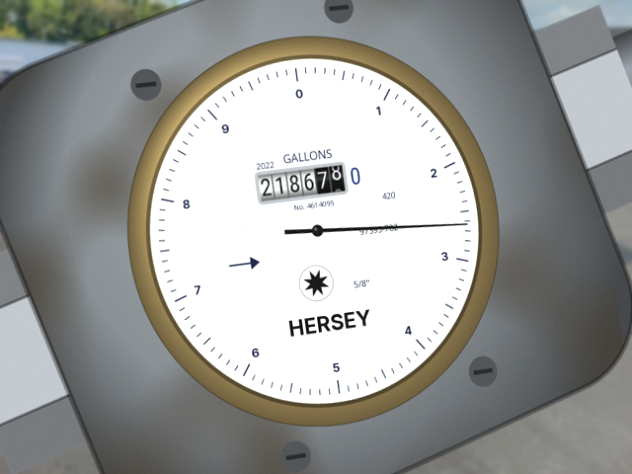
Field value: 2186782.6
